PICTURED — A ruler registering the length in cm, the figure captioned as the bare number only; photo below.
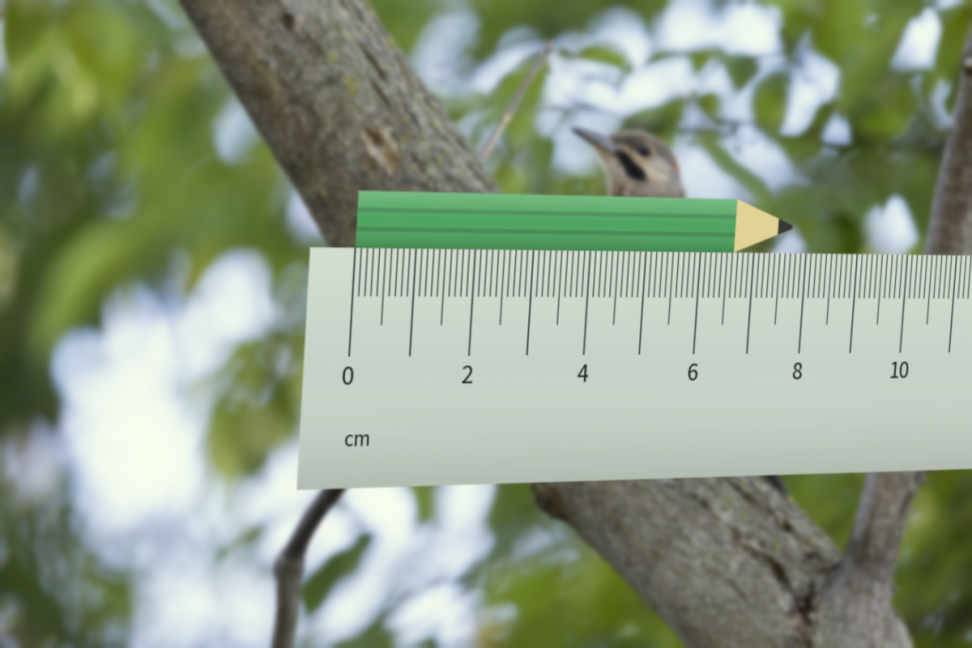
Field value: 7.7
